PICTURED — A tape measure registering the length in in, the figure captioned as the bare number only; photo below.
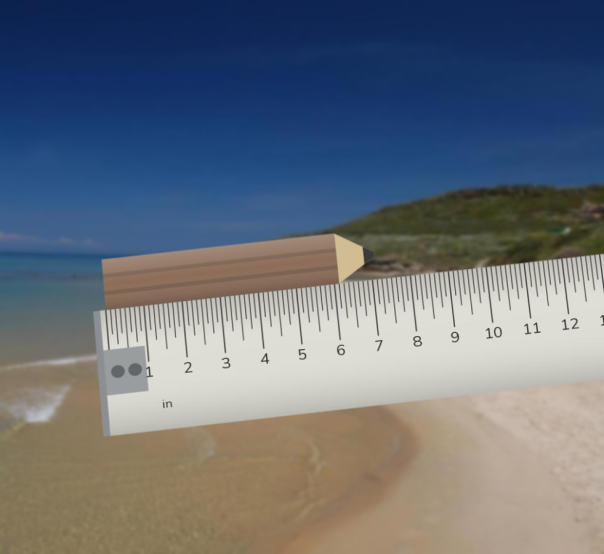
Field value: 7.125
